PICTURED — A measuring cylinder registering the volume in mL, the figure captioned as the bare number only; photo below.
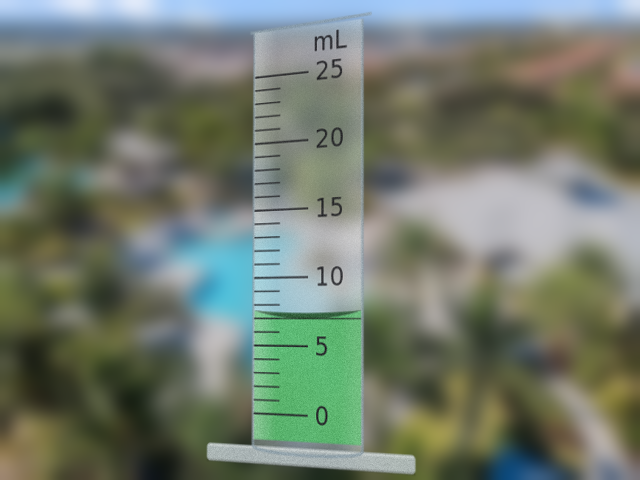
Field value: 7
